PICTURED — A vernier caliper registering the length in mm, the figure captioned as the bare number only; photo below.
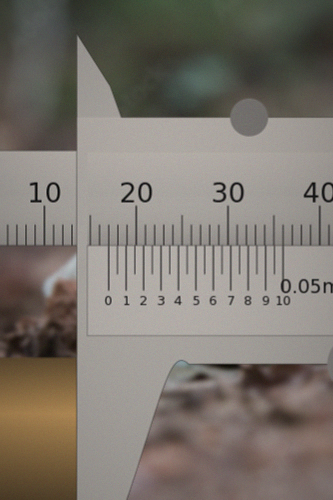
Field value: 17.0
